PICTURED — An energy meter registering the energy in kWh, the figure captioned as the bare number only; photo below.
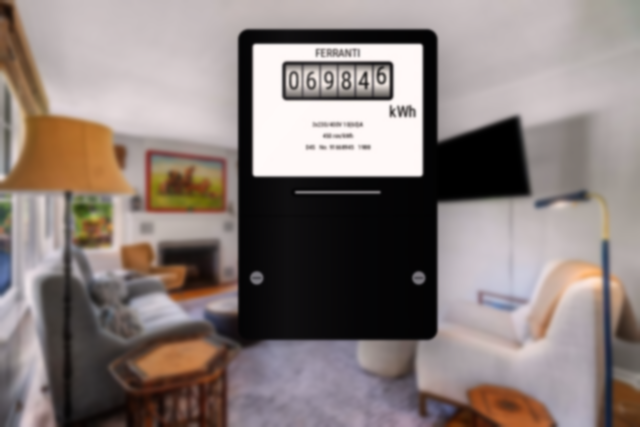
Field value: 69846
